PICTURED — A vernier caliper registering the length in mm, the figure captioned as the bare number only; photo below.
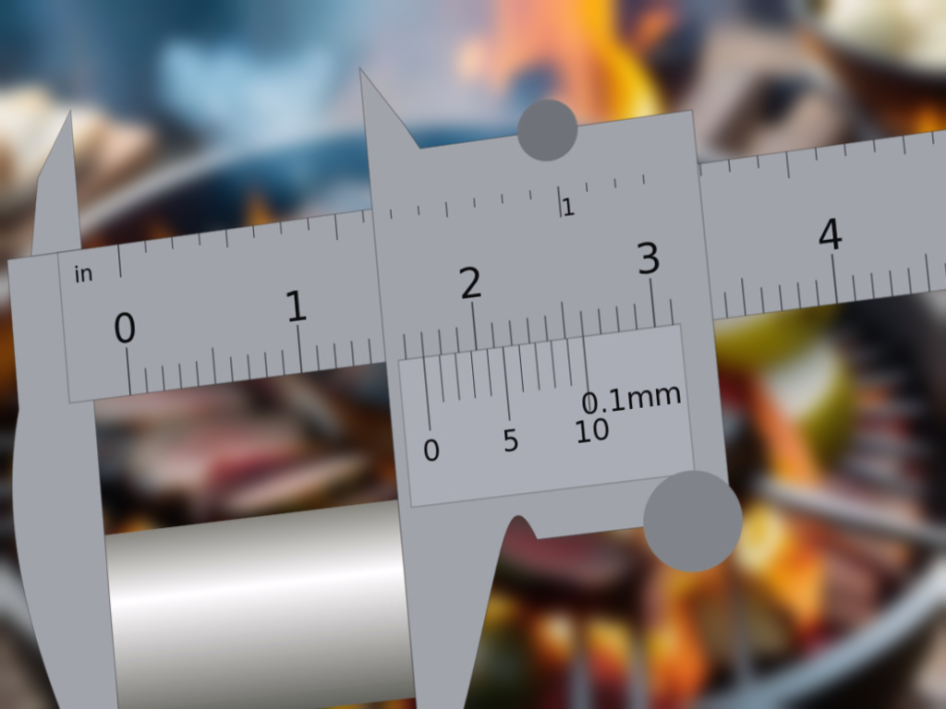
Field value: 17.0
